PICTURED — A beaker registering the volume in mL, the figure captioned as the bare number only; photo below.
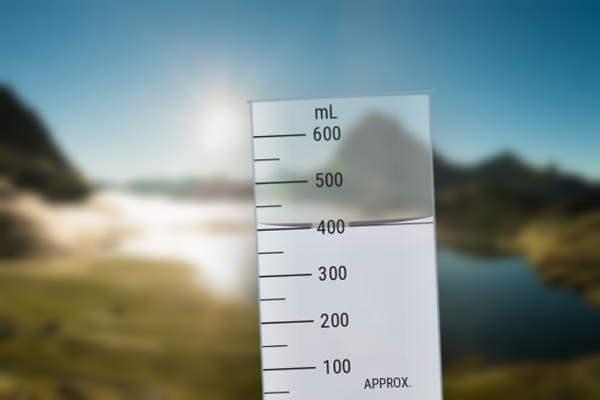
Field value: 400
